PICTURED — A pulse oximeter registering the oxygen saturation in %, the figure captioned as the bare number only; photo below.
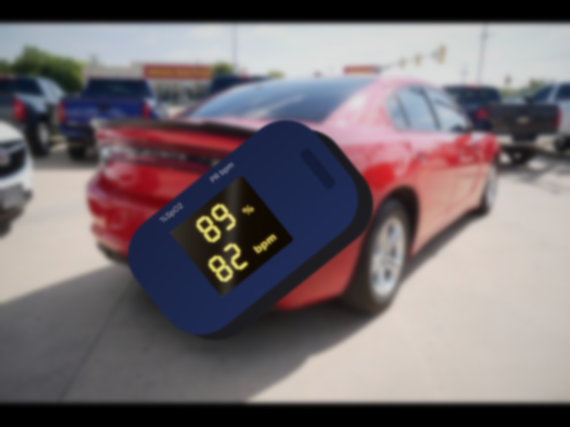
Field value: 89
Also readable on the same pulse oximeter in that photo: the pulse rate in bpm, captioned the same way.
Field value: 82
